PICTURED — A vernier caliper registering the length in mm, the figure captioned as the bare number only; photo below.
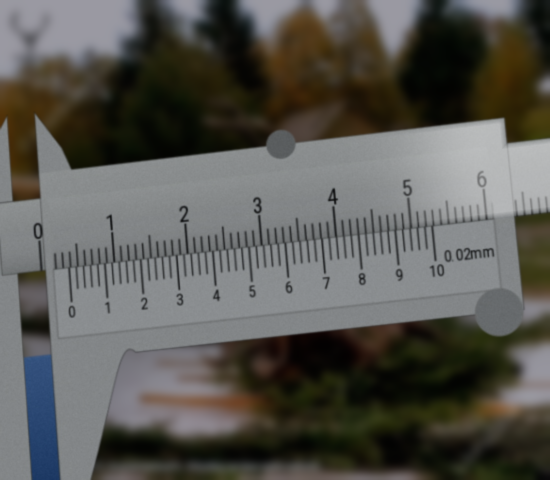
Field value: 3.8
